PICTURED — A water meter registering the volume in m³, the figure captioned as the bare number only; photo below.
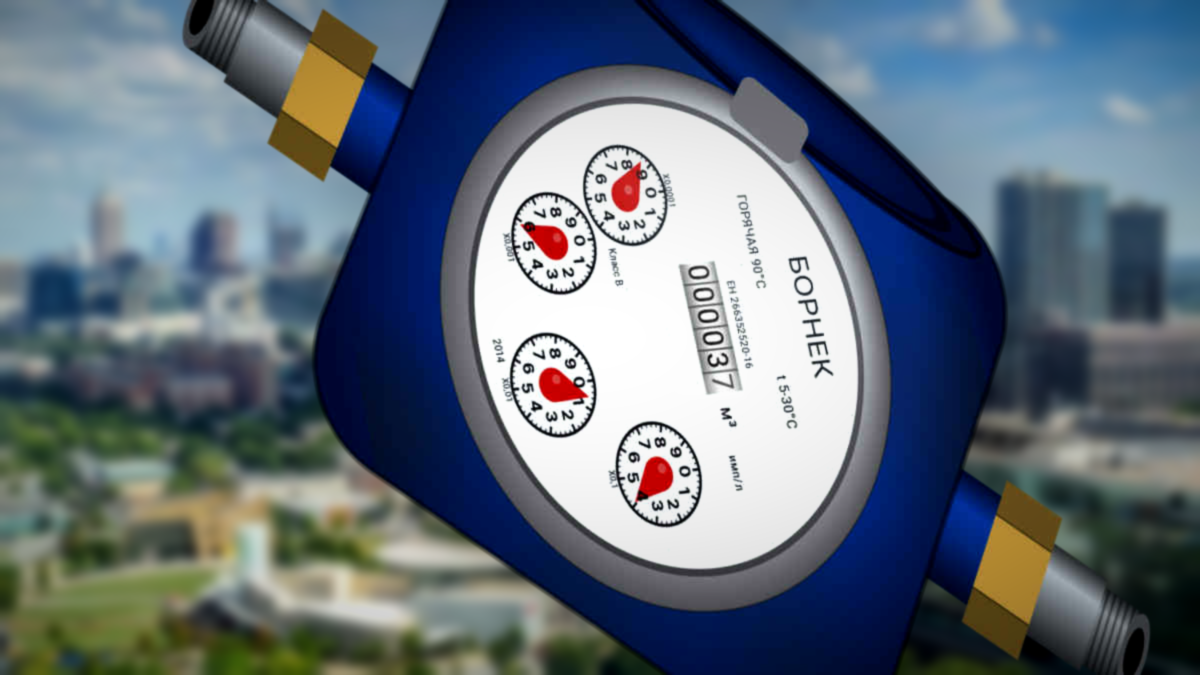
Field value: 37.4058
